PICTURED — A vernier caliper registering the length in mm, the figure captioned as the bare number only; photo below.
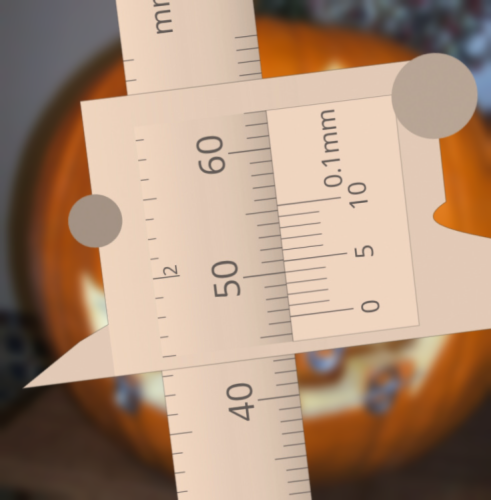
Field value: 46.4
